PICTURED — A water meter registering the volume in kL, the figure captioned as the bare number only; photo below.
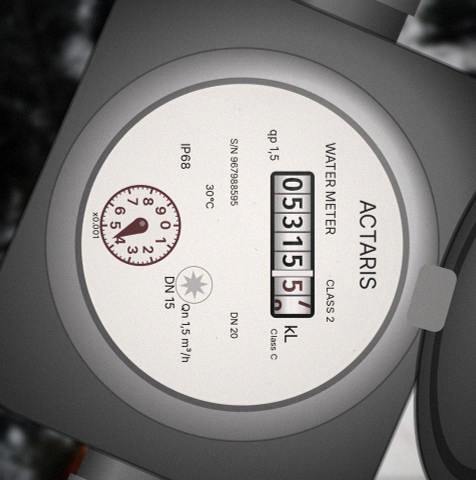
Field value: 5315.574
